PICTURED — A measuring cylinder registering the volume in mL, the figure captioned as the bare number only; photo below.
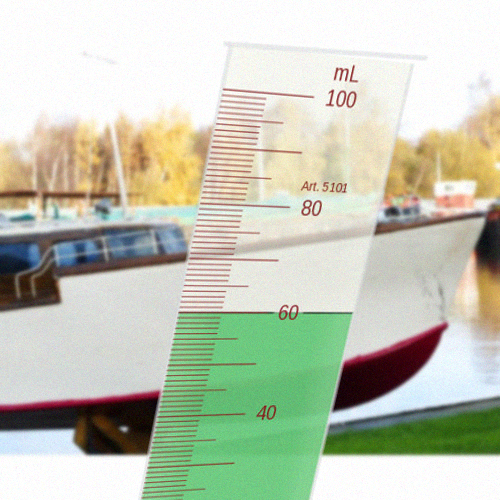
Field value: 60
